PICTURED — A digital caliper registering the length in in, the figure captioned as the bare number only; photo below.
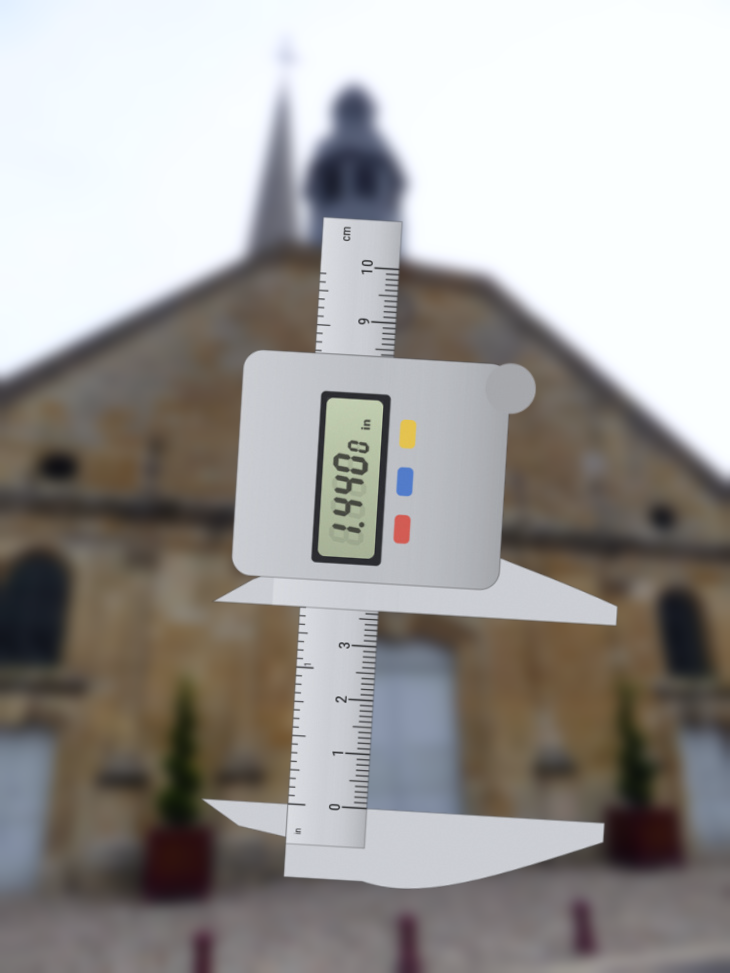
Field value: 1.4400
